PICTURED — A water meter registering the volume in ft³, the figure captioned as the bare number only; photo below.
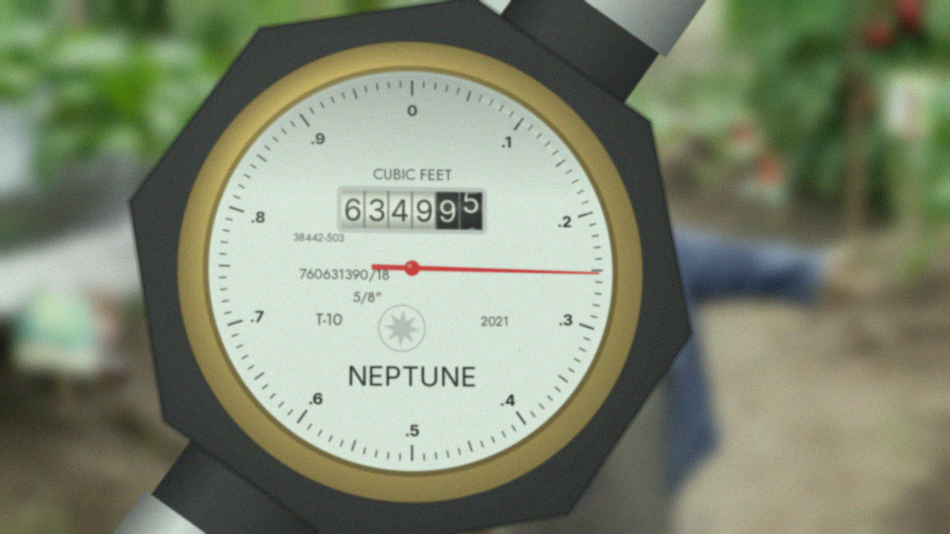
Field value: 634995.25
